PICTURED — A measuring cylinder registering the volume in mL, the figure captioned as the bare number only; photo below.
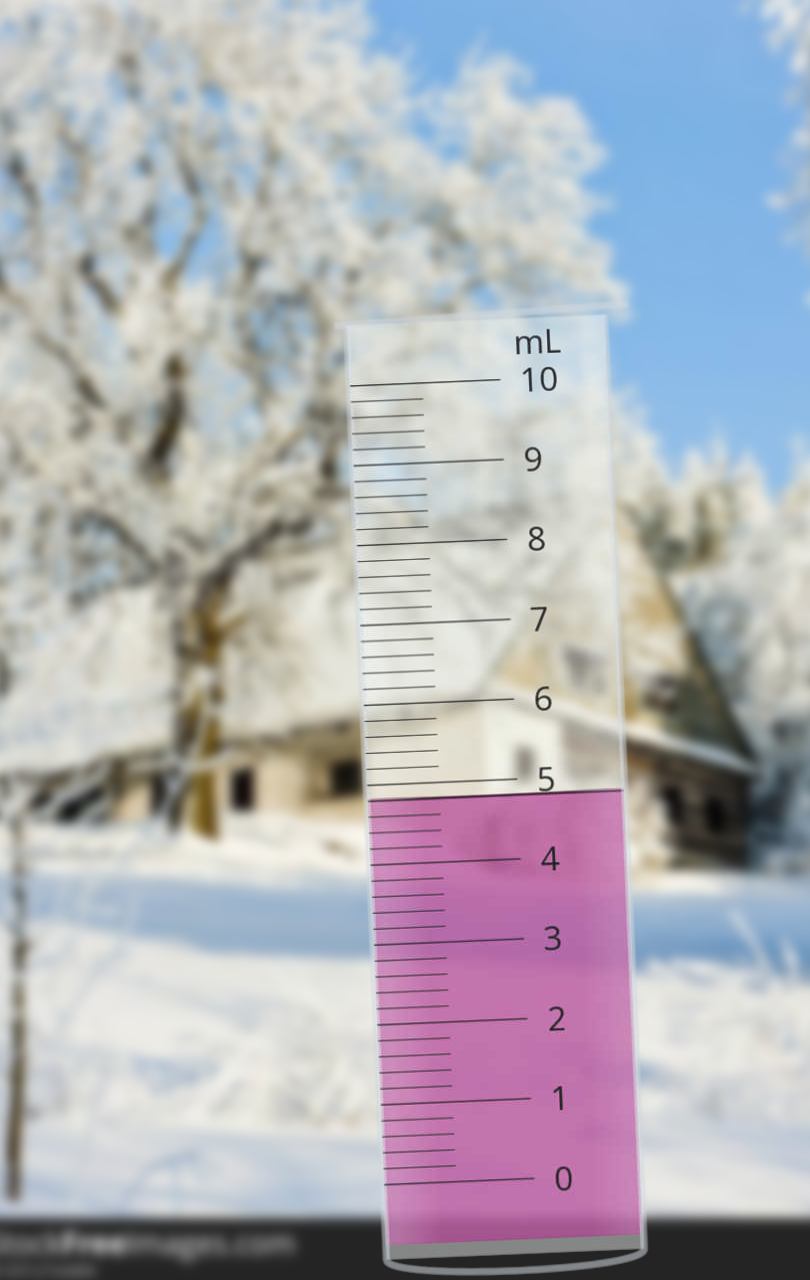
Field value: 4.8
